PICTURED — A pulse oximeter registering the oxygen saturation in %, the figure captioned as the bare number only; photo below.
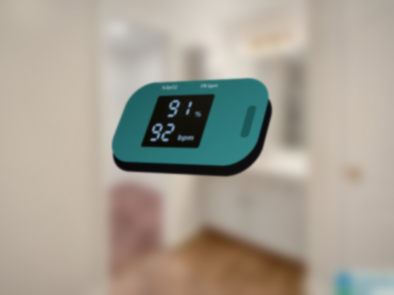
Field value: 91
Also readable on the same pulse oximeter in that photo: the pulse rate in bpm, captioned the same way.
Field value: 92
